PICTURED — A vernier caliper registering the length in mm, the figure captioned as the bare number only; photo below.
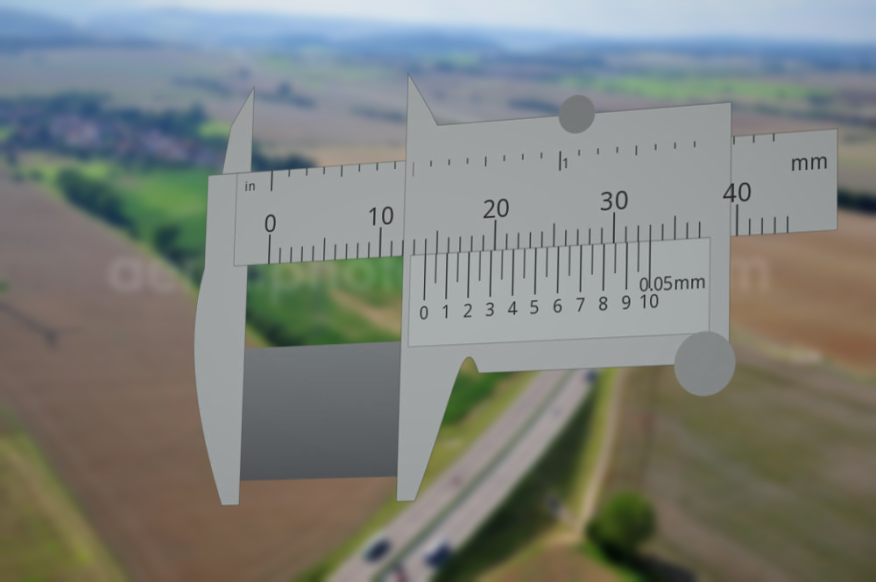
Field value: 14.0
